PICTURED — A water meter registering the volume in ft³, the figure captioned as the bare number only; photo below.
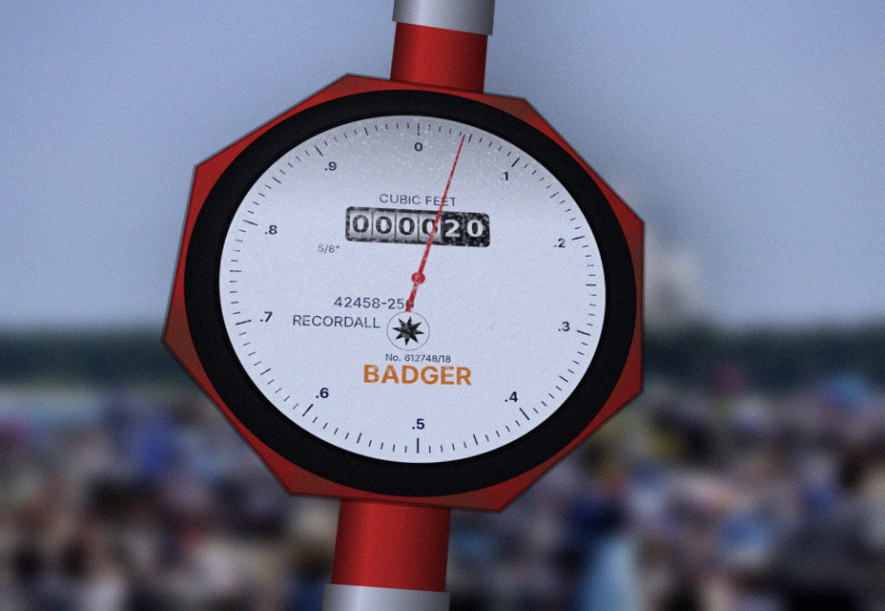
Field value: 20.04
